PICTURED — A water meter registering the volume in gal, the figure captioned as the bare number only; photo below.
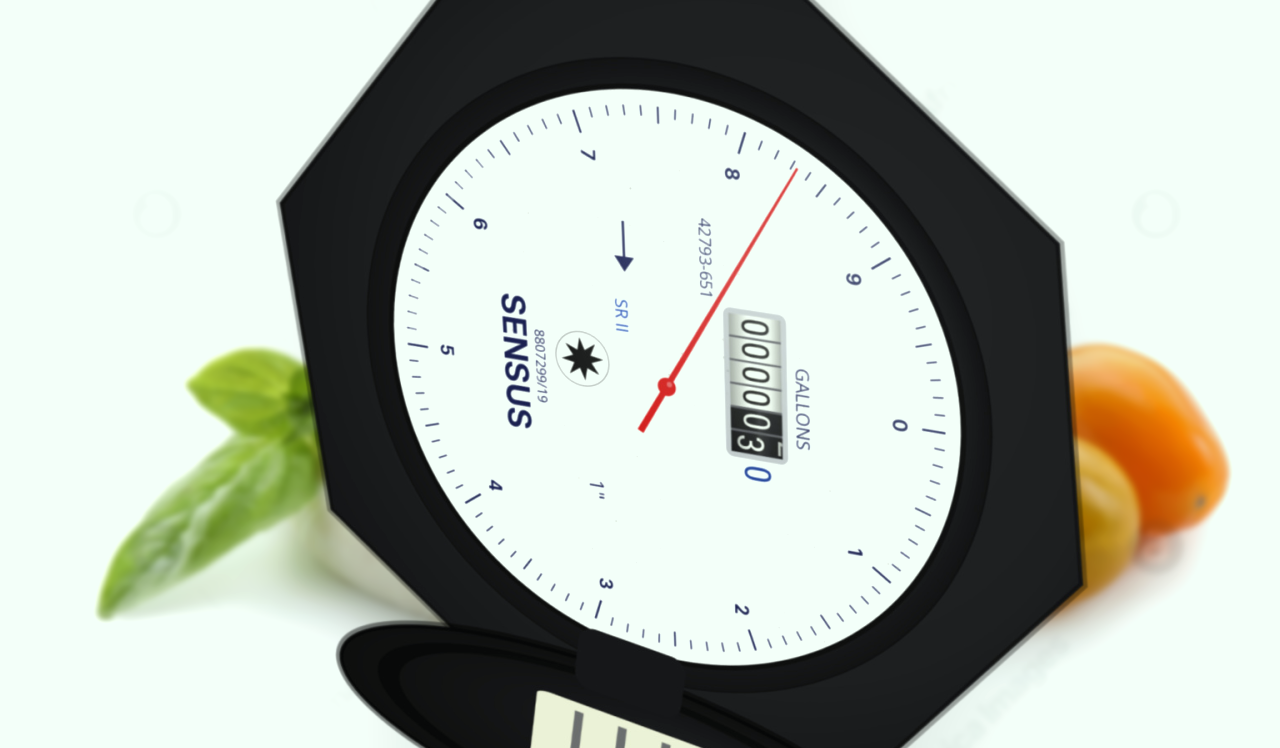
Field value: 28.3
